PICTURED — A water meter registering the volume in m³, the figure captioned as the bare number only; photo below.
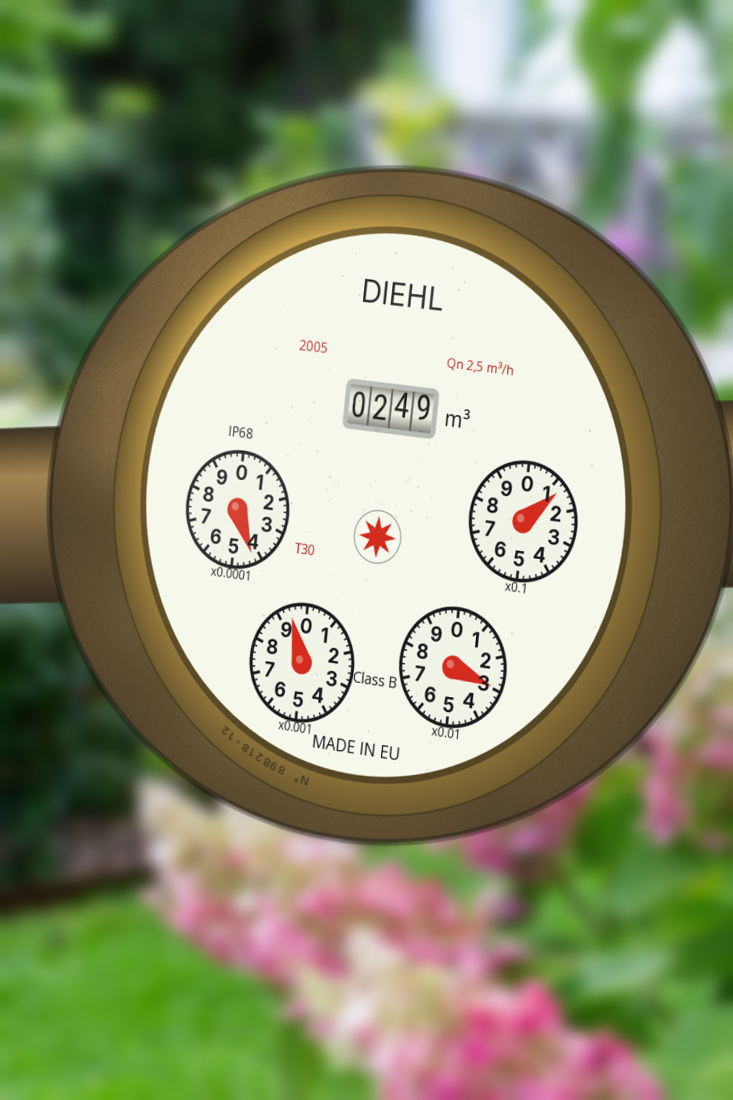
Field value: 249.1294
